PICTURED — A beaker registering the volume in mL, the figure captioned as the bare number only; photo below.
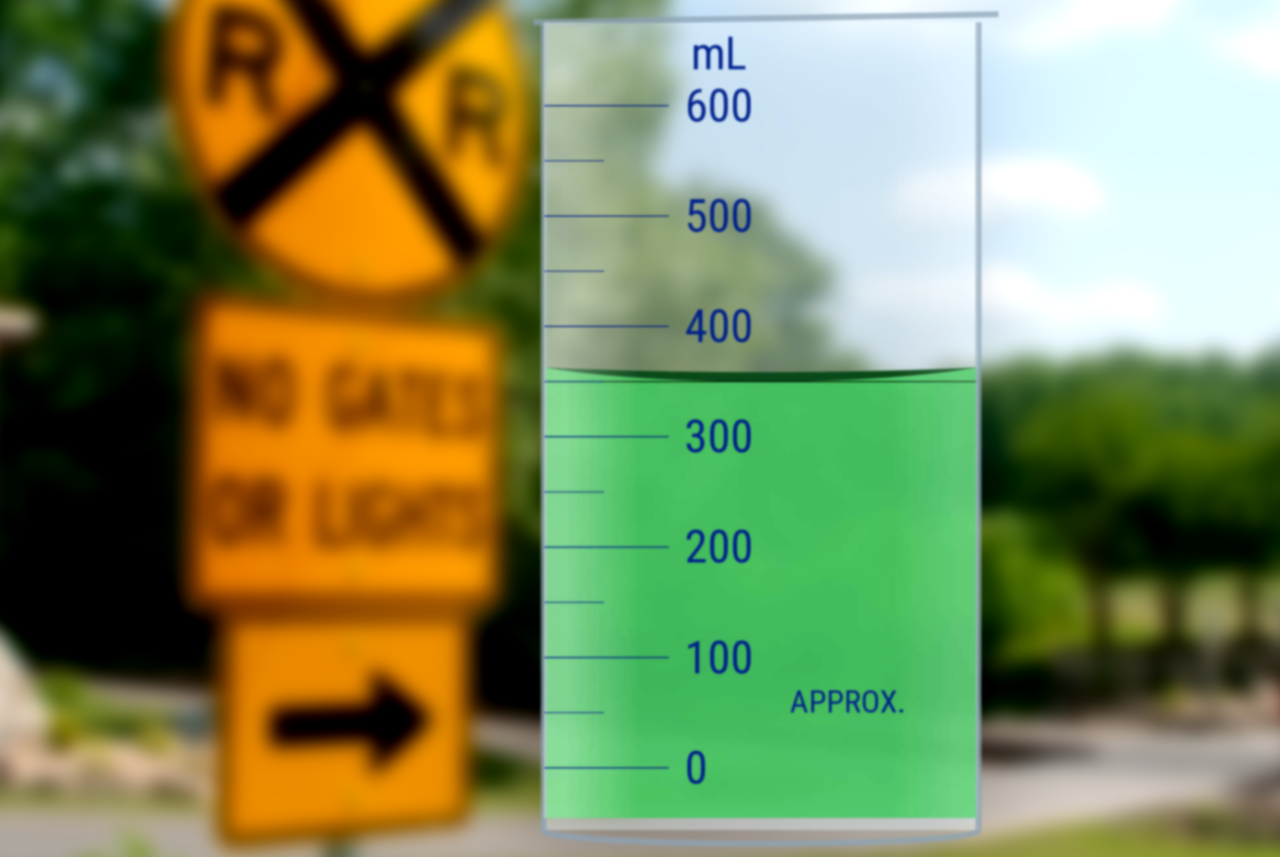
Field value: 350
